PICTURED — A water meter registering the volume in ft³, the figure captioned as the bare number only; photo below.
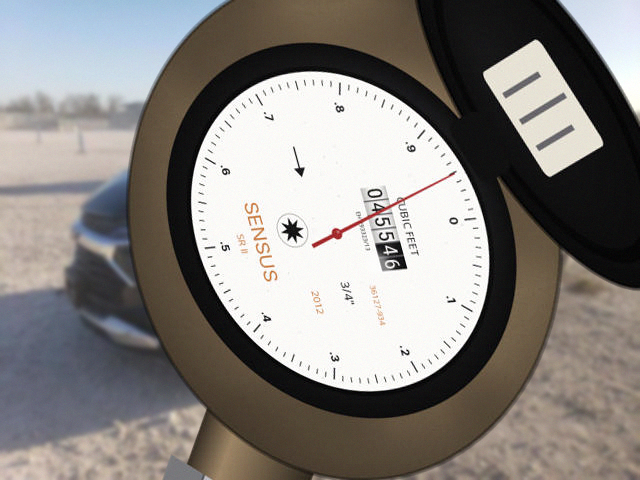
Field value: 45545.95
